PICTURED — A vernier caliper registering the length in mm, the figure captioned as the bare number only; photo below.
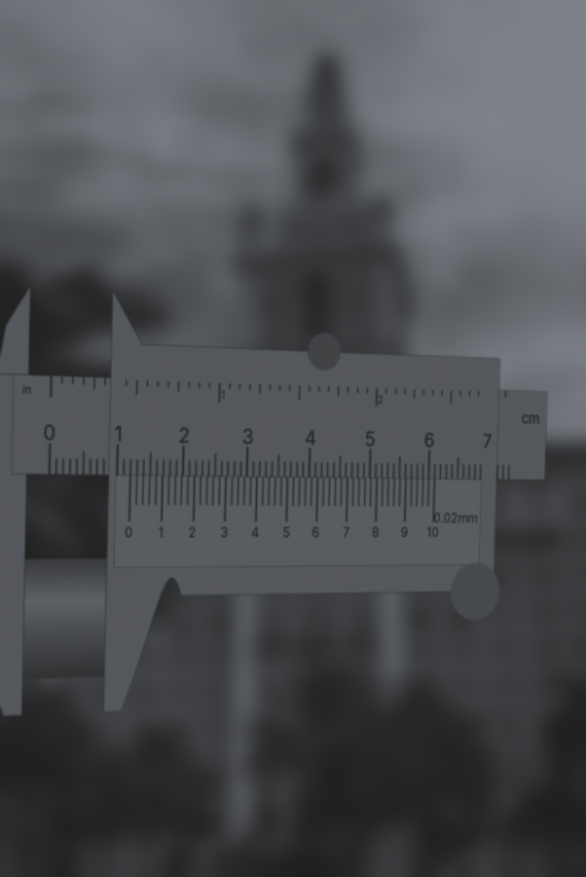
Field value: 12.0
